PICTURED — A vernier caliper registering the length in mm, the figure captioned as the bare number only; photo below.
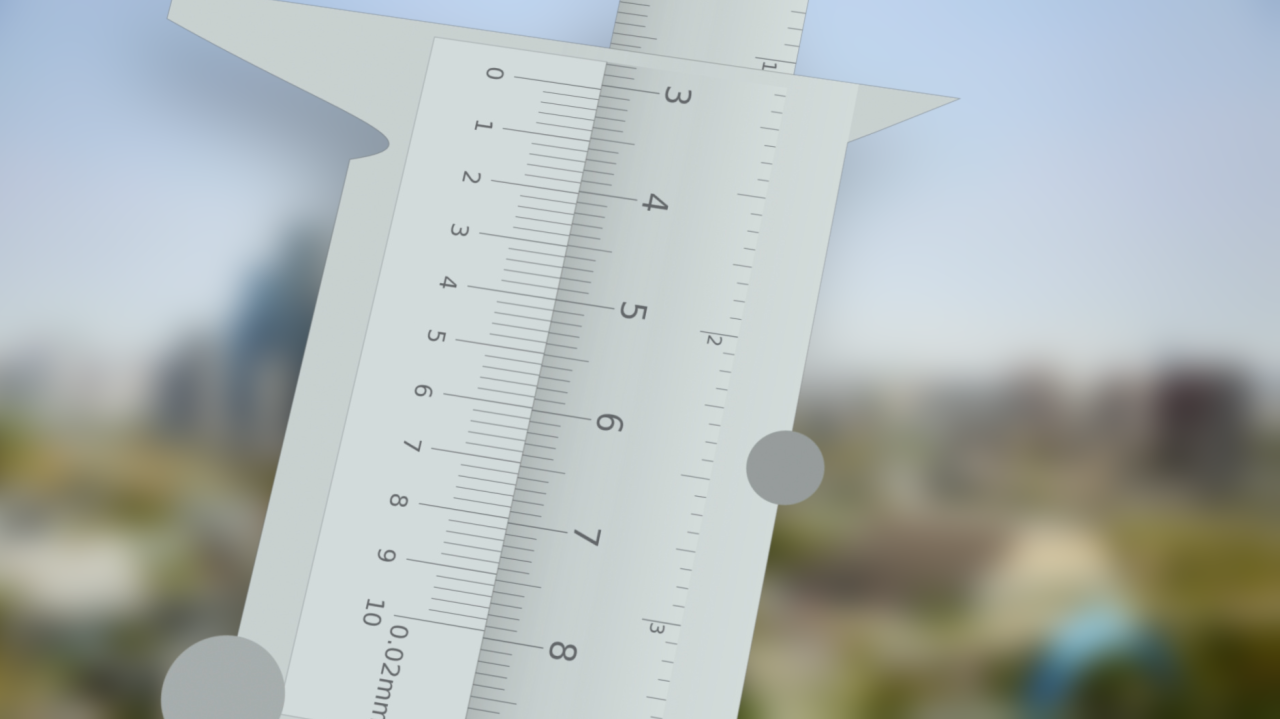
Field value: 30.4
